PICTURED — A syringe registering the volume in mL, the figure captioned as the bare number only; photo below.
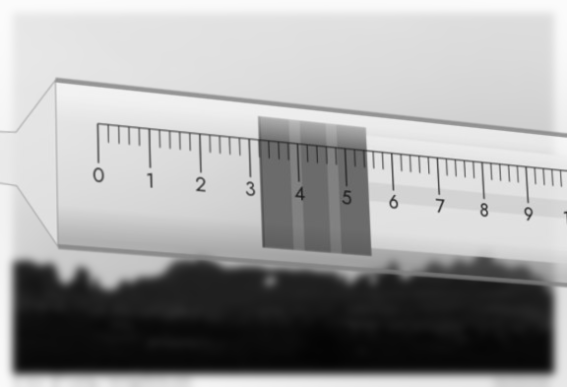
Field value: 3.2
